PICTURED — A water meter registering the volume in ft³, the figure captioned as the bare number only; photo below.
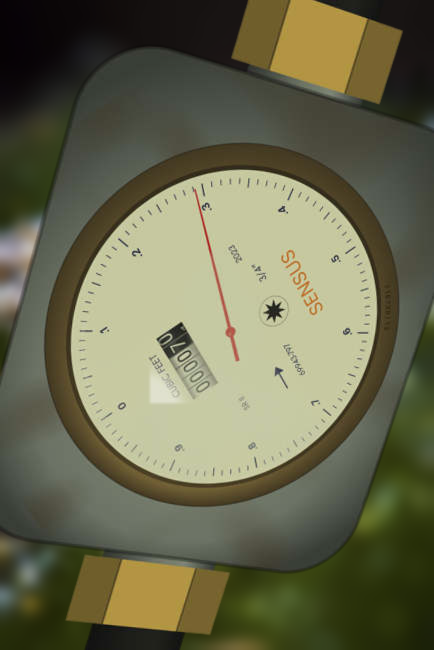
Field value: 70.29
